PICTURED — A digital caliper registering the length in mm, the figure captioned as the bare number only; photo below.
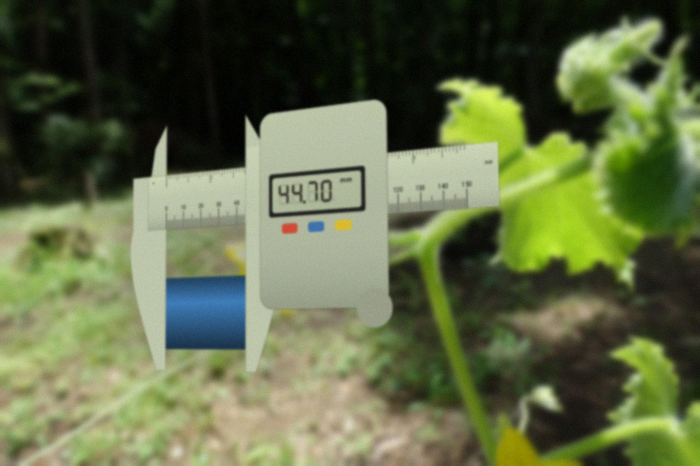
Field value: 44.70
